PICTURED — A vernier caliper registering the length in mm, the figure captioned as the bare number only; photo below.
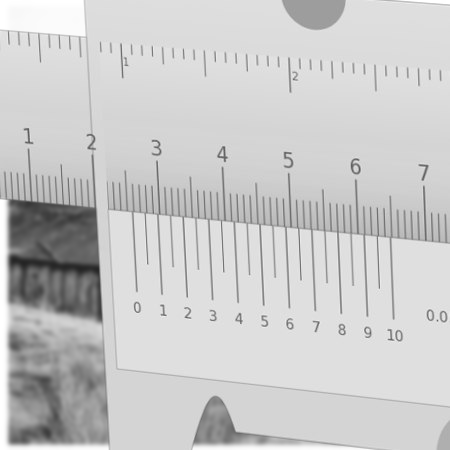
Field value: 25.8
